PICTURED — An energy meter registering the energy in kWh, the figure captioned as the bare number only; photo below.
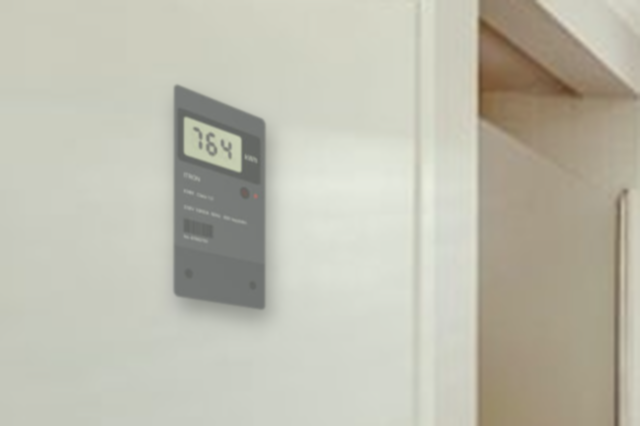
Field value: 764
